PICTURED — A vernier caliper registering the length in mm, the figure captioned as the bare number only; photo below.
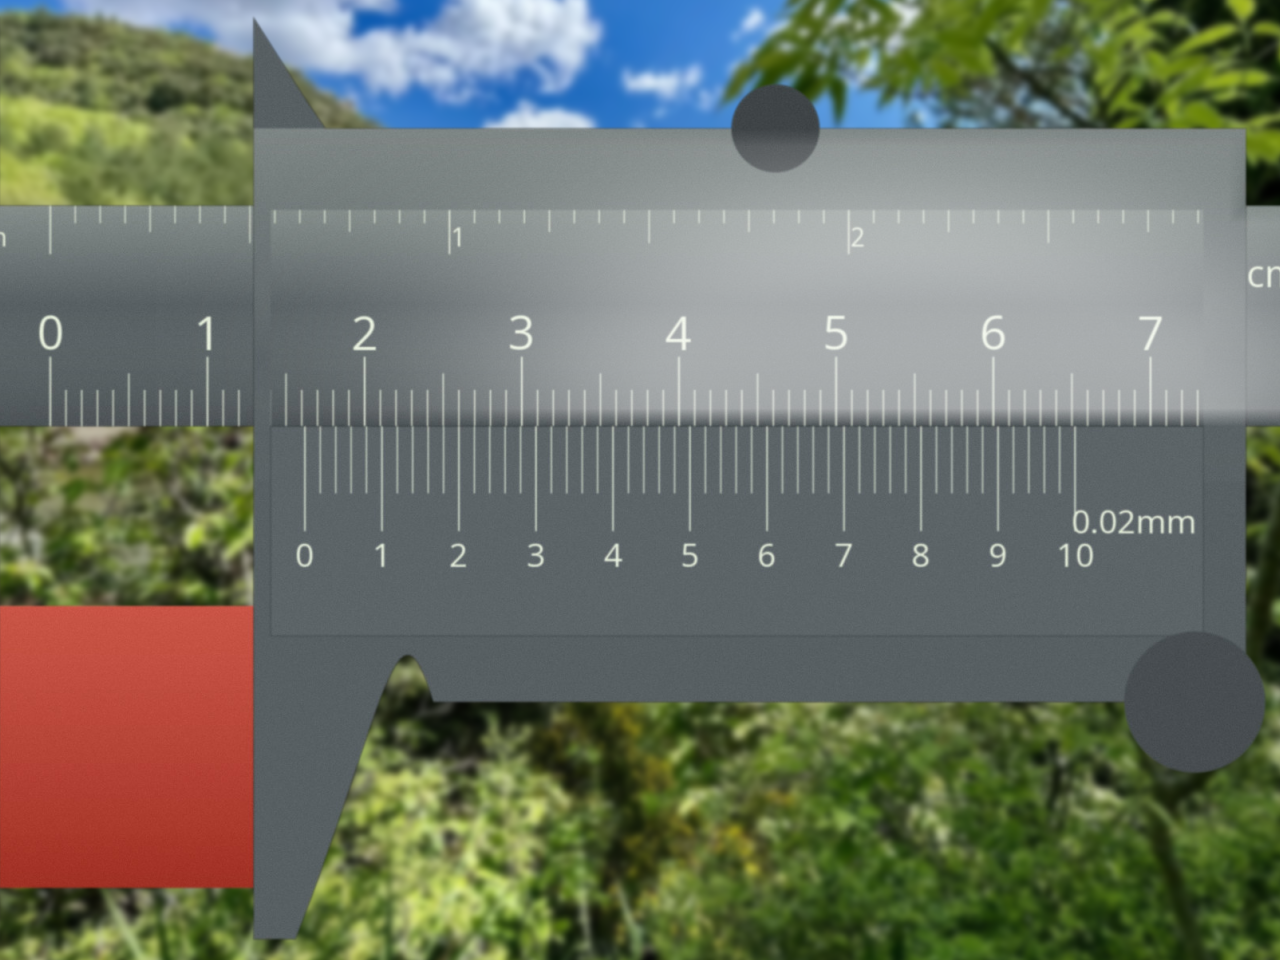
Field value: 16.2
